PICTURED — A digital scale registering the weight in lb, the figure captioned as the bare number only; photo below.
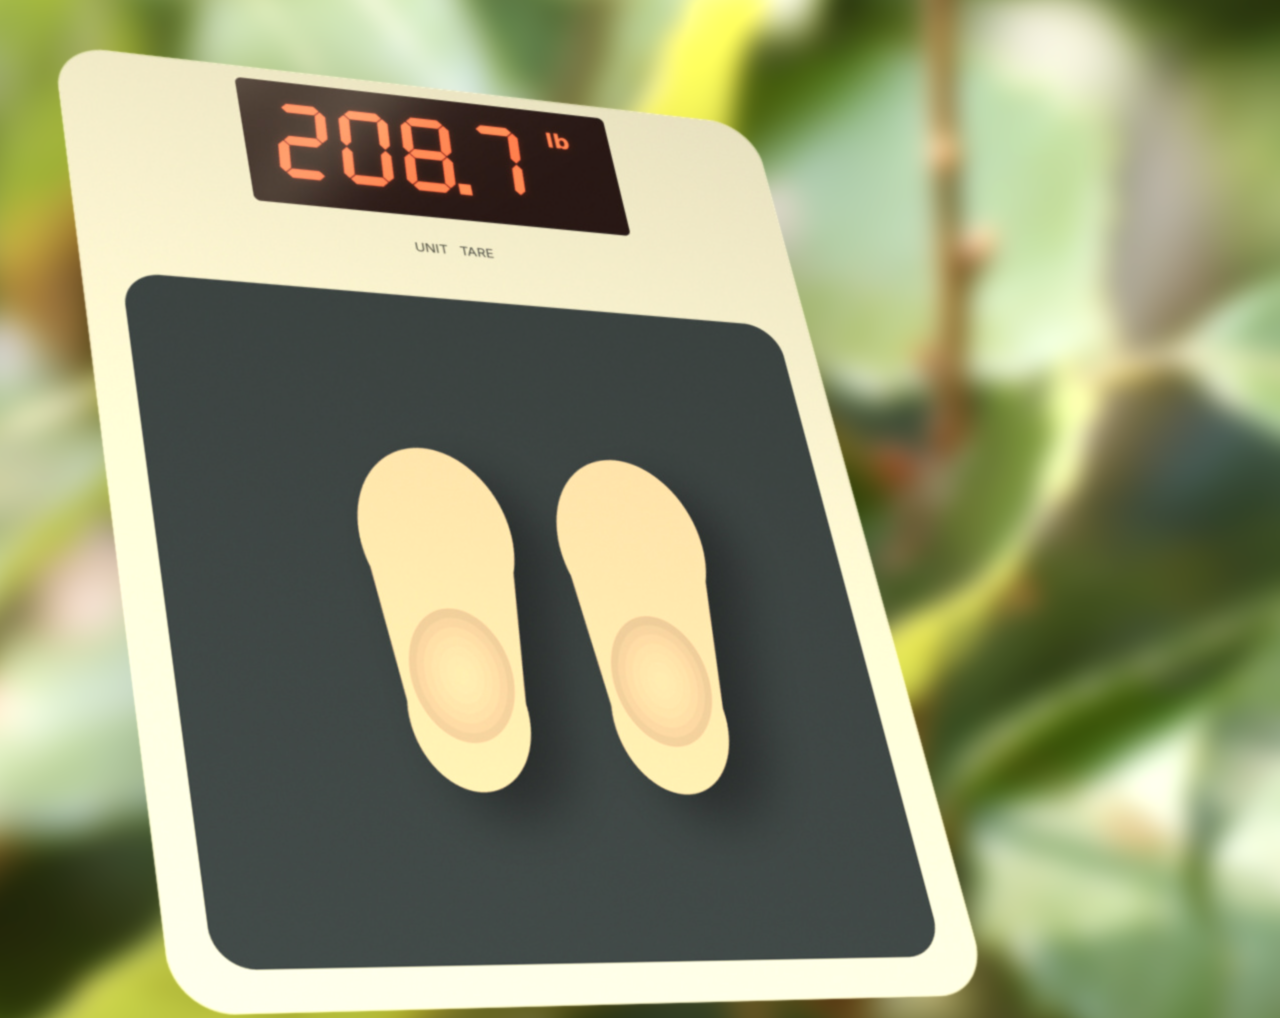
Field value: 208.7
